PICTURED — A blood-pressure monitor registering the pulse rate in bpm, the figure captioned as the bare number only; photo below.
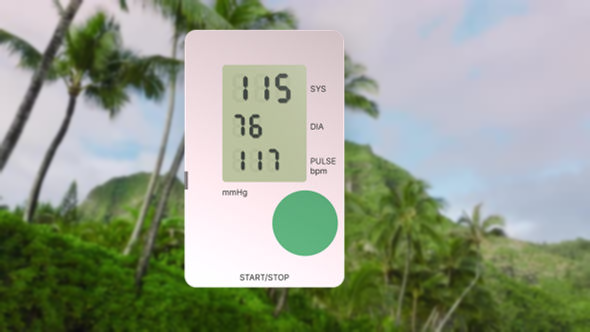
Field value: 117
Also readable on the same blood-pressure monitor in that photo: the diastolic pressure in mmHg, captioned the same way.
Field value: 76
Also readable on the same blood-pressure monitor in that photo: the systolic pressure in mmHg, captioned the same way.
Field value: 115
